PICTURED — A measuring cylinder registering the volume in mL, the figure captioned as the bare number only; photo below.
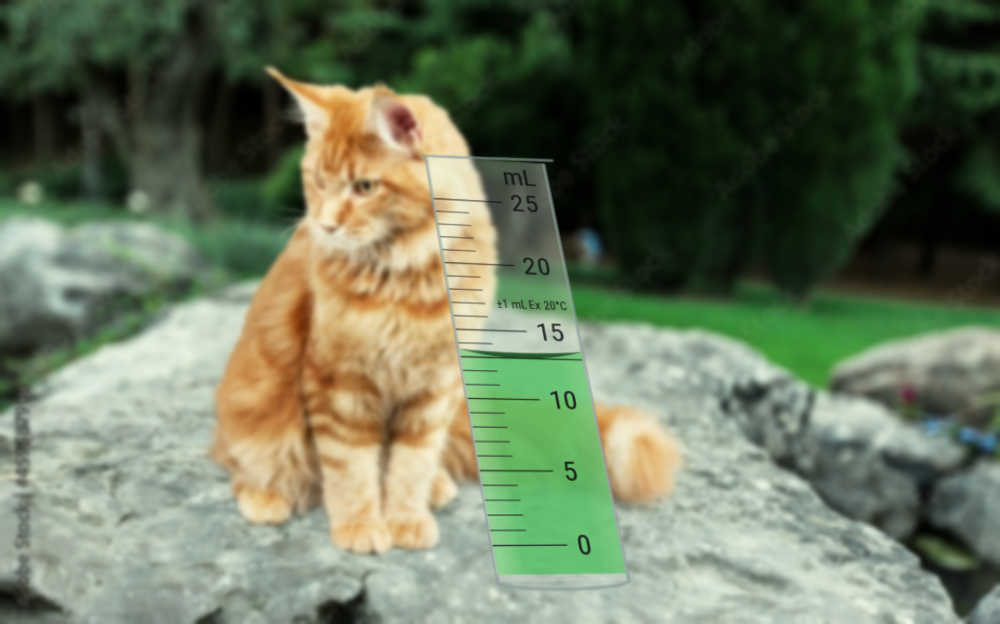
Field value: 13
